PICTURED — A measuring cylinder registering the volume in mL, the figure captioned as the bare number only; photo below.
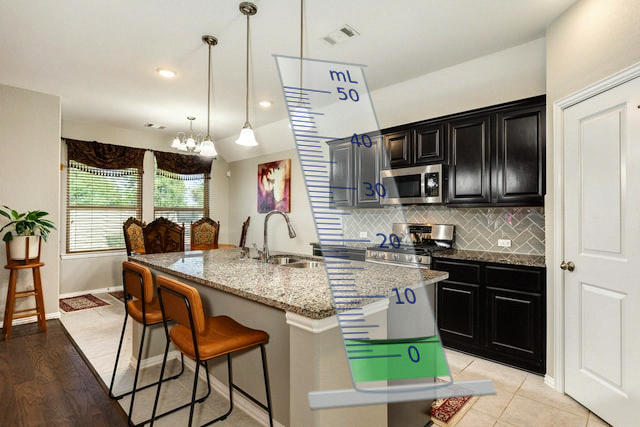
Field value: 2
